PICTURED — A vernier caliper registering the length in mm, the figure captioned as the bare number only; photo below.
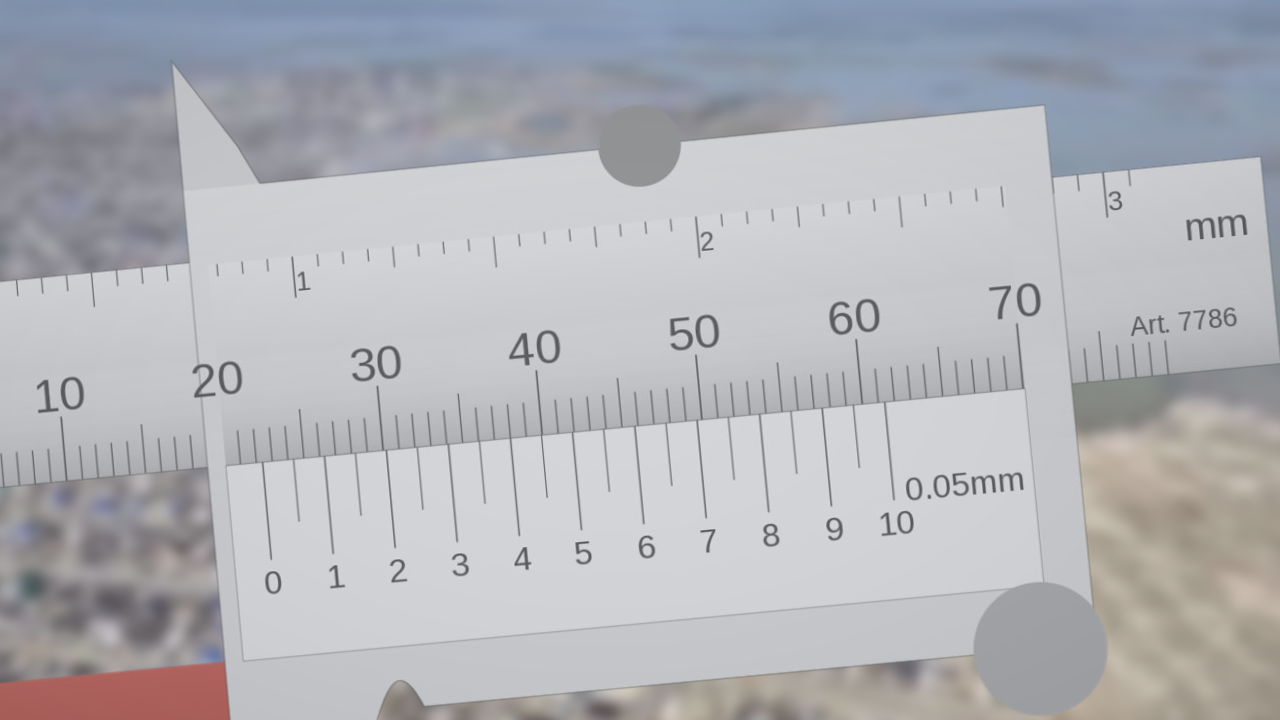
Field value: 22.4
